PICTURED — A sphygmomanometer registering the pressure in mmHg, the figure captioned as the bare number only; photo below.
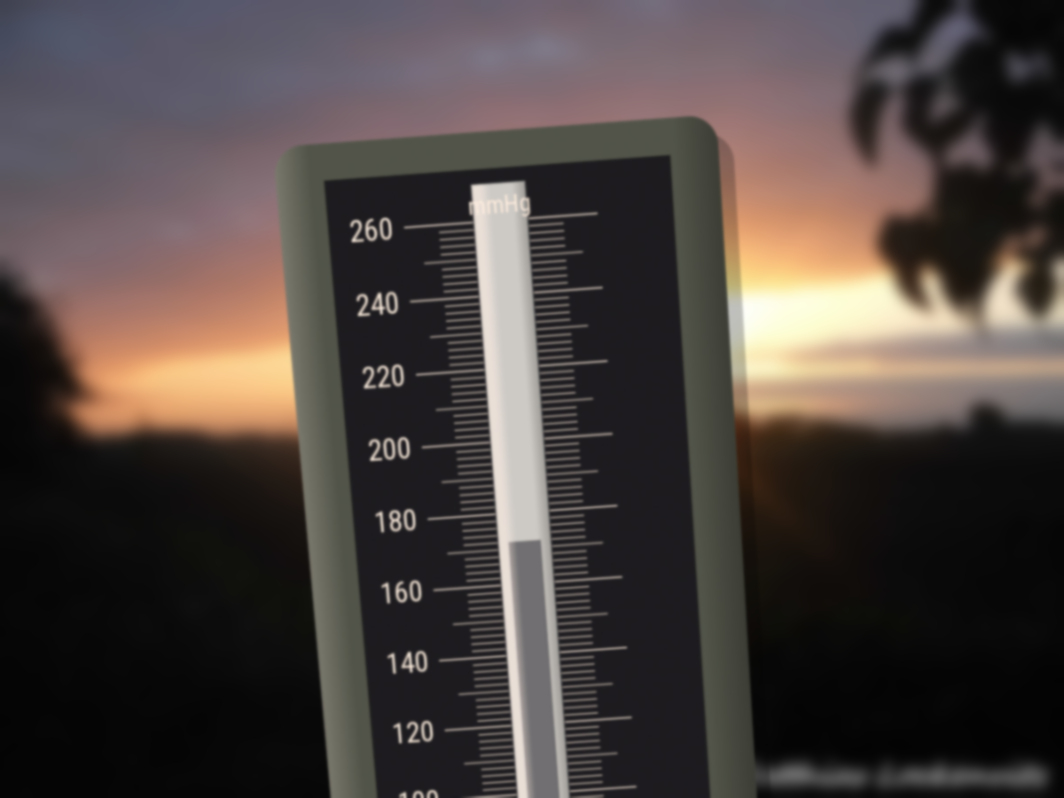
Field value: 172
